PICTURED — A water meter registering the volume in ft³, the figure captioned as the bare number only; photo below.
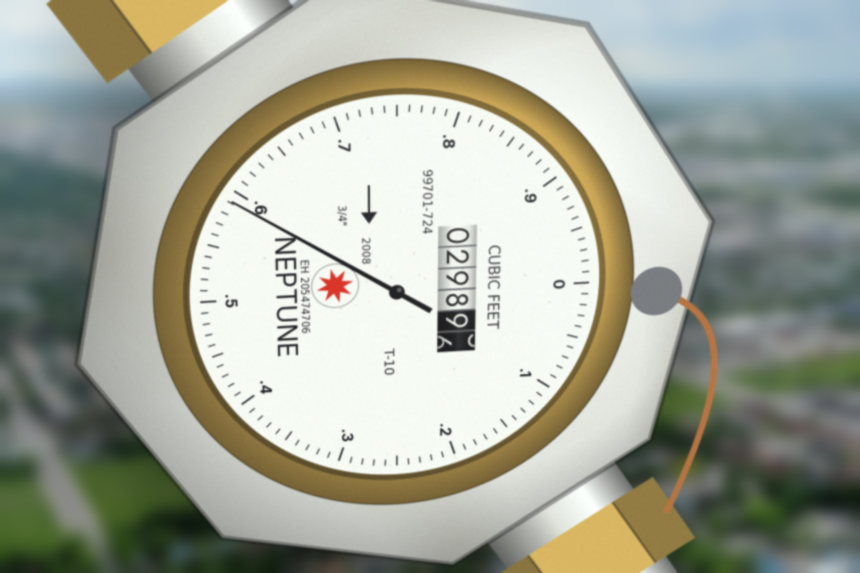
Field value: 29895.59
